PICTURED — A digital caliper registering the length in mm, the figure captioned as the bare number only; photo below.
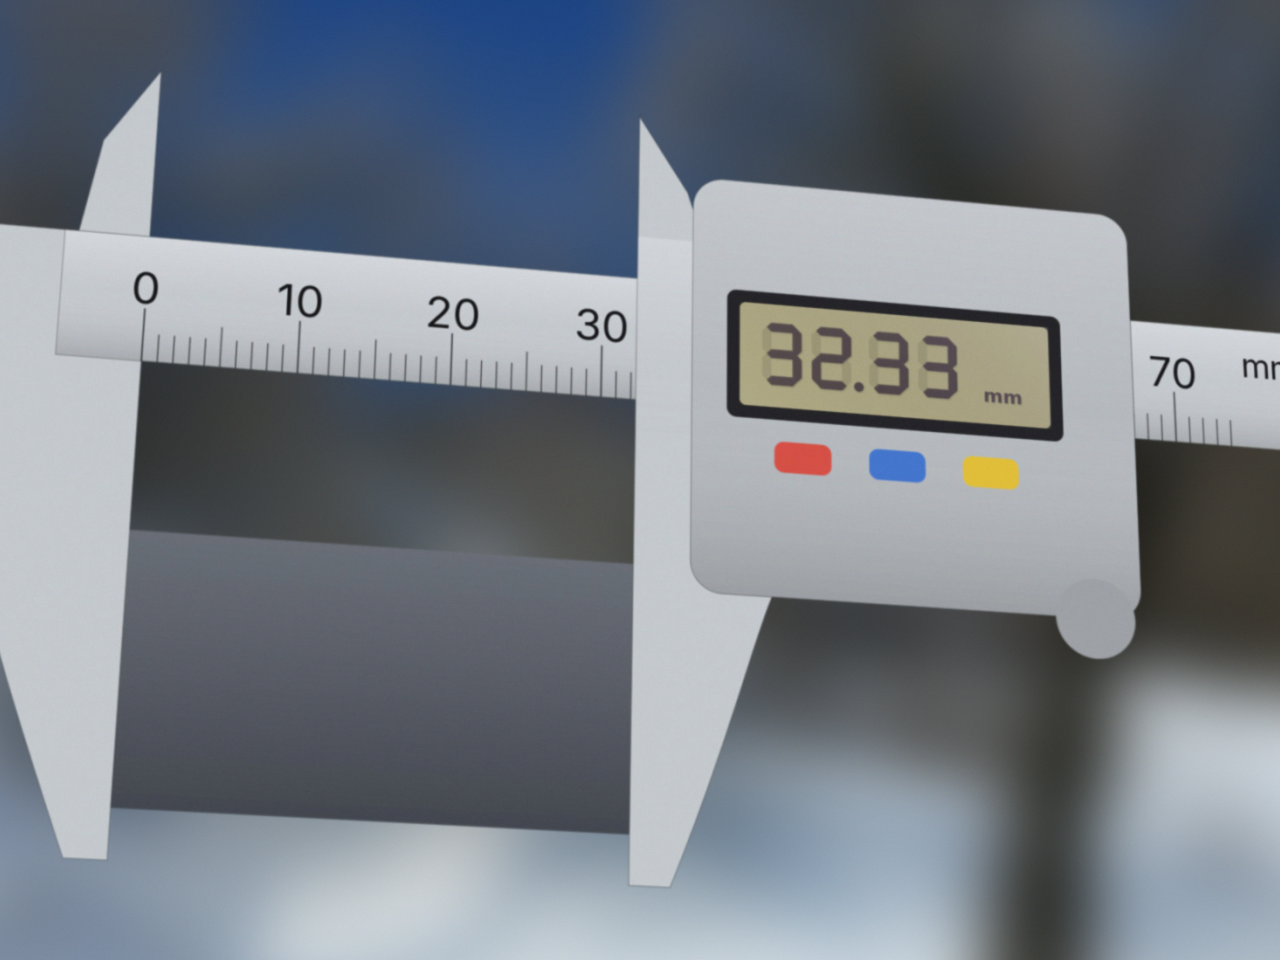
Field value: 32.33
